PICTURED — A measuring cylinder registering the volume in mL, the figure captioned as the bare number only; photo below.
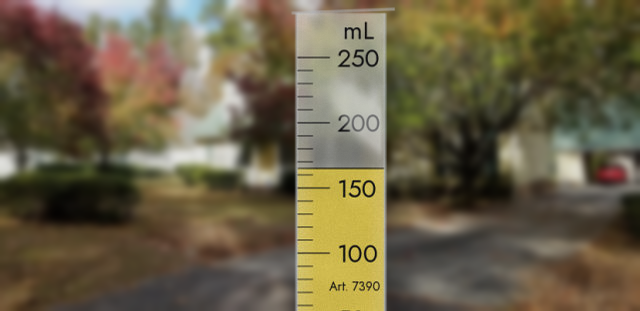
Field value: 165
